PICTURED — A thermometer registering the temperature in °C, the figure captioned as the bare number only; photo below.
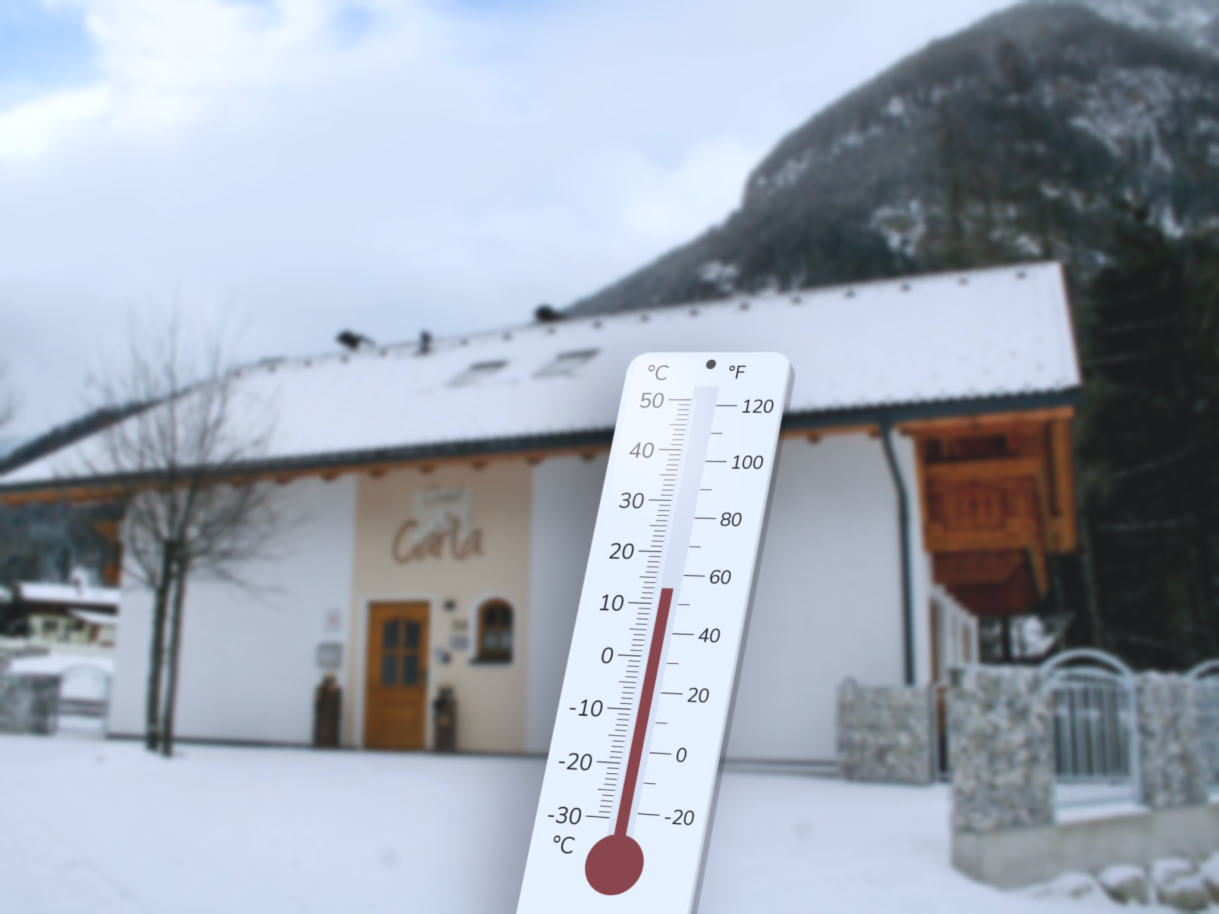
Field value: 13
